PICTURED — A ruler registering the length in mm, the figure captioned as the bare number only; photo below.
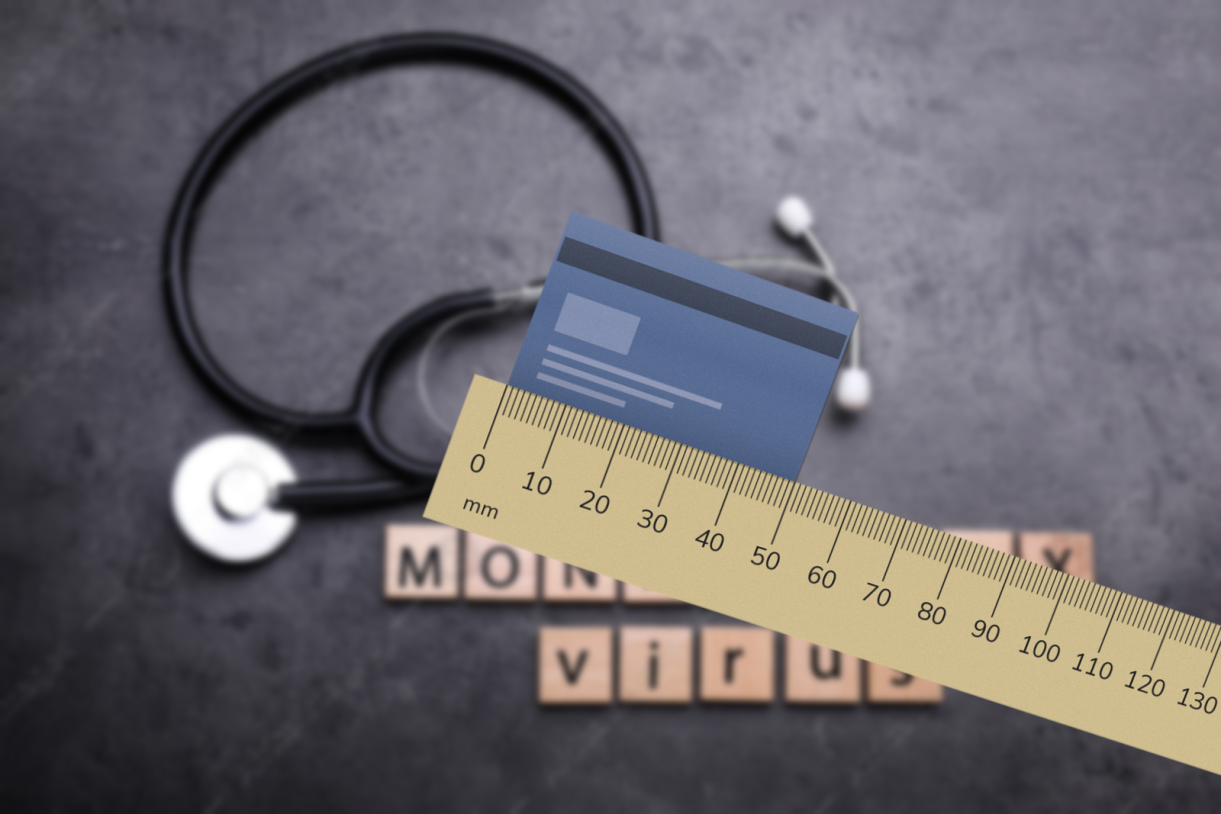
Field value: 50
